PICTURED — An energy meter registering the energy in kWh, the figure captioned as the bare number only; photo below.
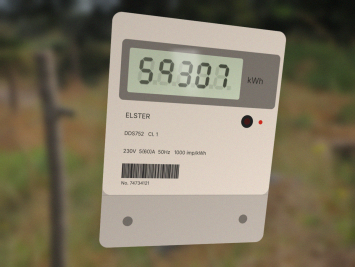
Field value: 59307
